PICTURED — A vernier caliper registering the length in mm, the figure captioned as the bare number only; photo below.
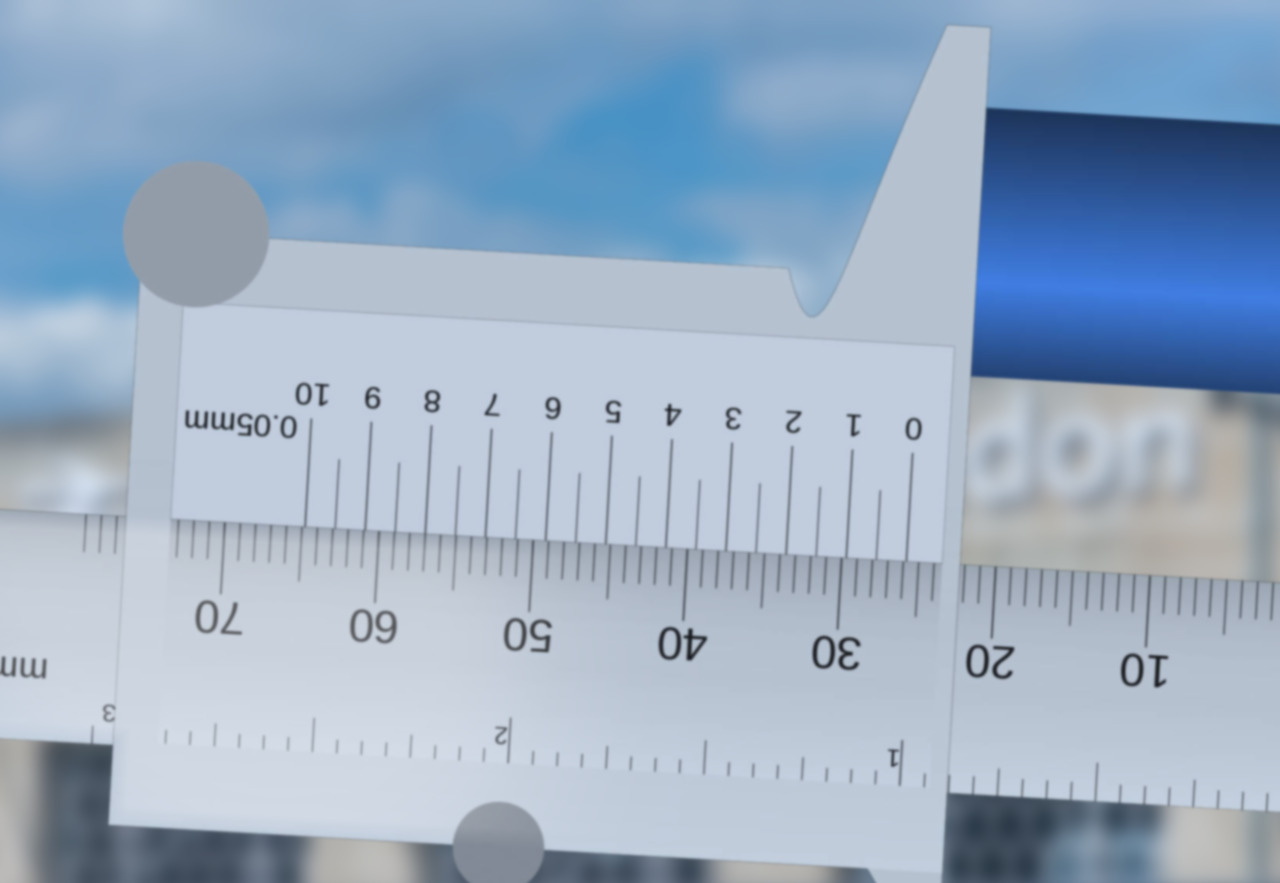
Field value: 25.8
